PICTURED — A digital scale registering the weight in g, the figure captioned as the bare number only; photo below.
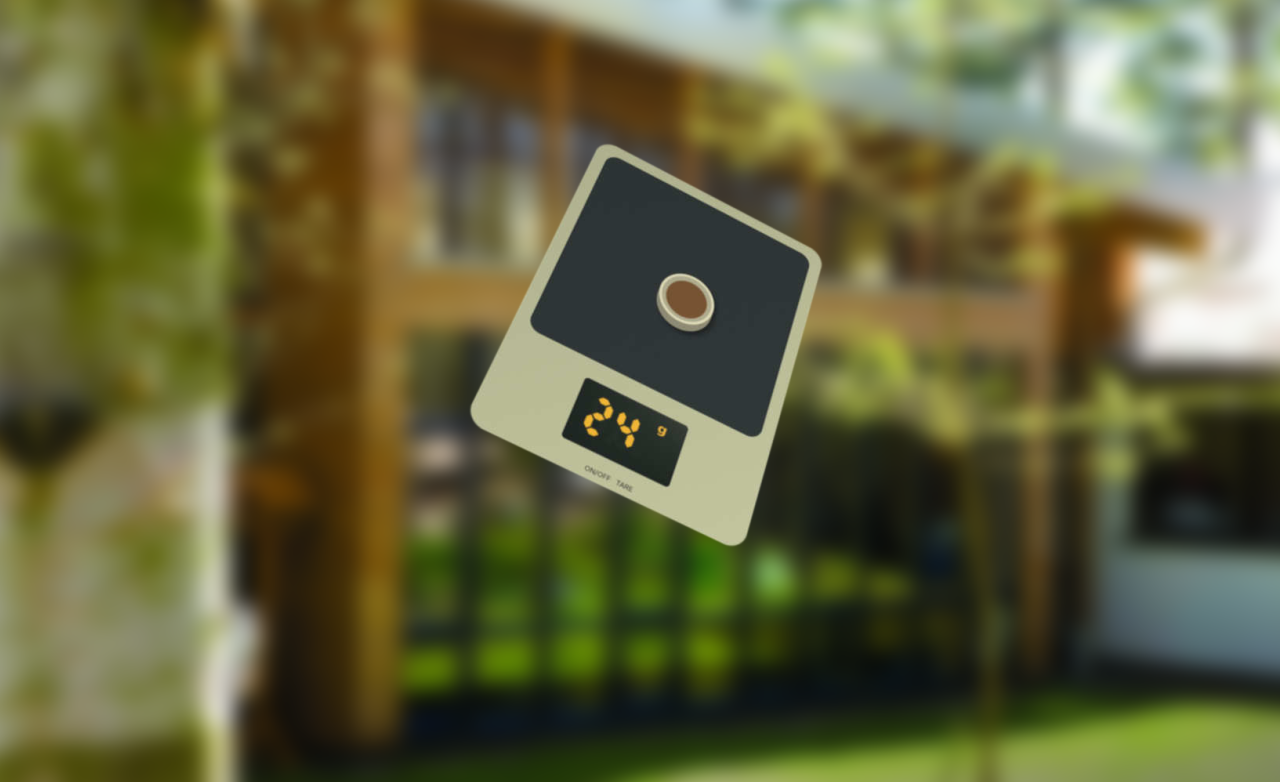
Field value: 24
